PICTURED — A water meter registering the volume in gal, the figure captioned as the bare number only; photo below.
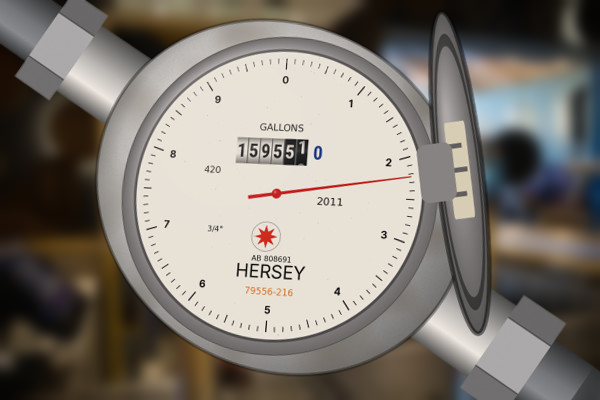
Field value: 1595512.2
